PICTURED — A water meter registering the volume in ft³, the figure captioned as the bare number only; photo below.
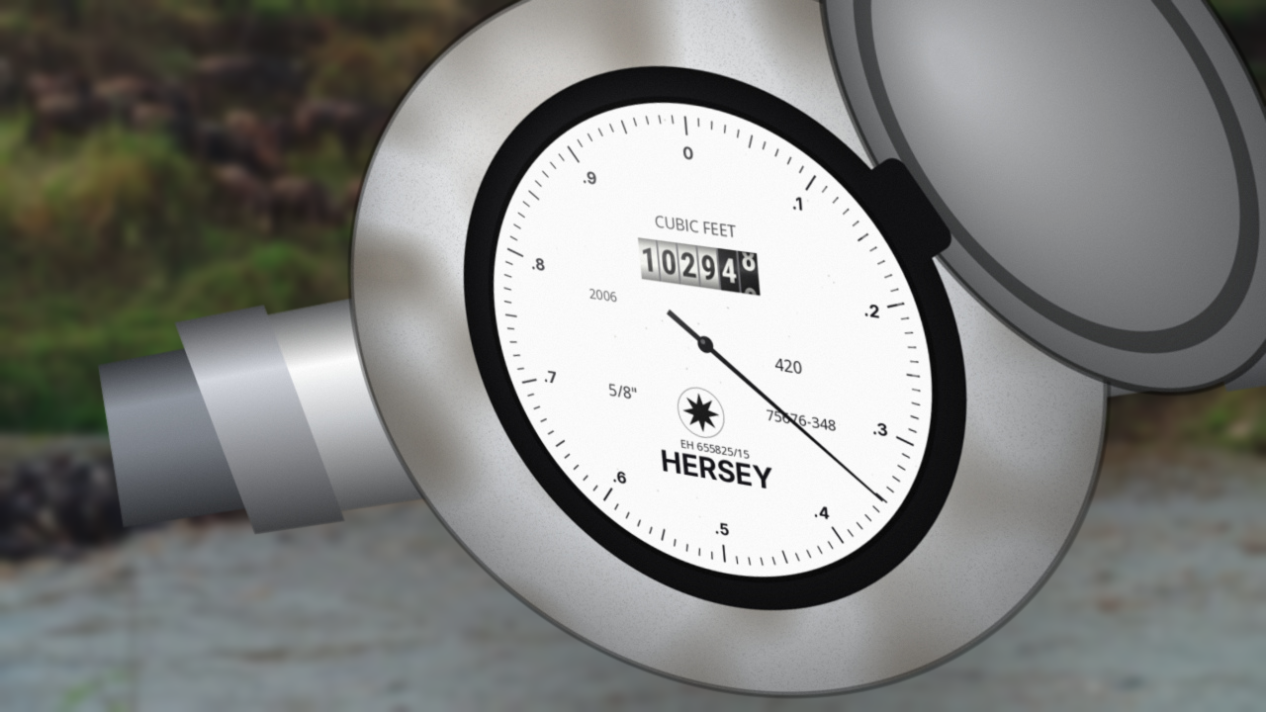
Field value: 102948.35
